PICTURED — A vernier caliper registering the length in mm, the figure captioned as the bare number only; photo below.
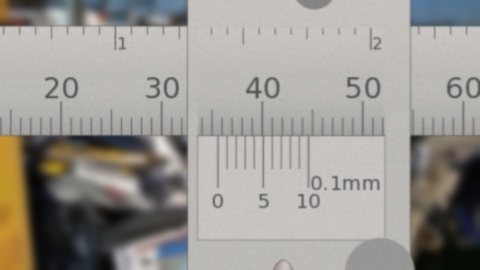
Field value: 35.6
